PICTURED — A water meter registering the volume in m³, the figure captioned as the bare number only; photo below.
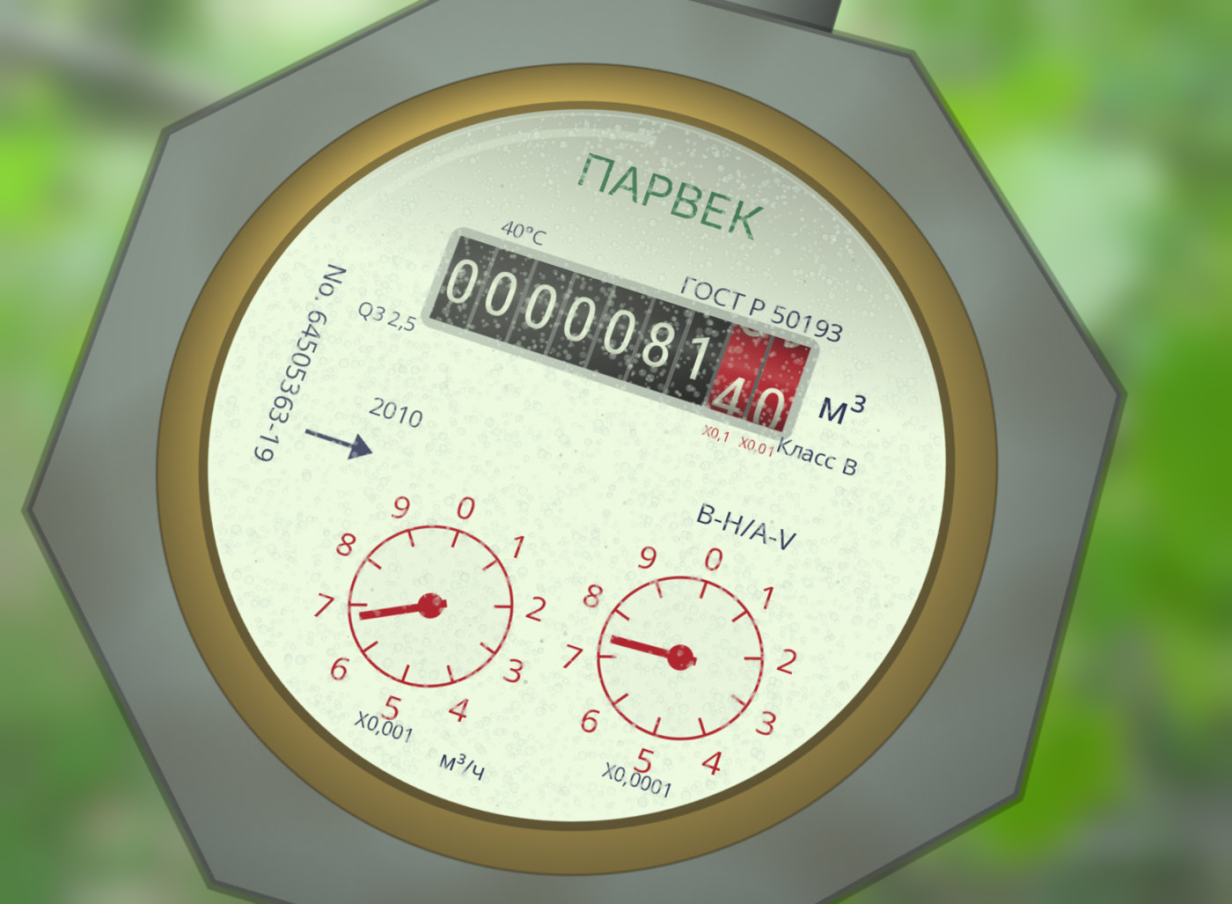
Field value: 81.3967
